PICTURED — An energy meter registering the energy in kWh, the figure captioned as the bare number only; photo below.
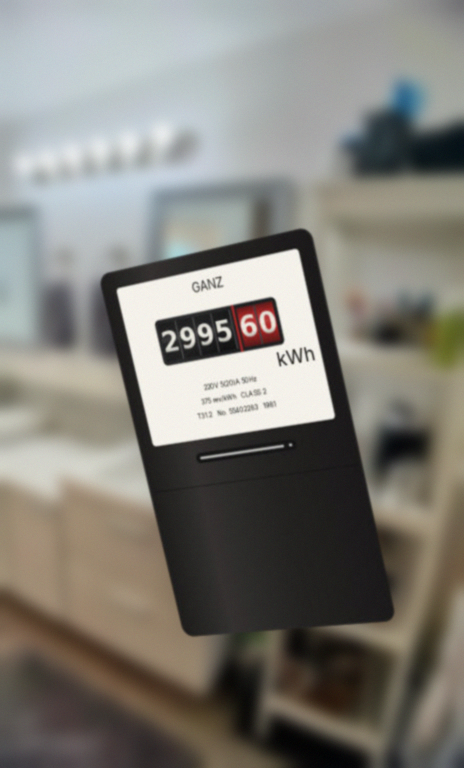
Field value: 2995.60
